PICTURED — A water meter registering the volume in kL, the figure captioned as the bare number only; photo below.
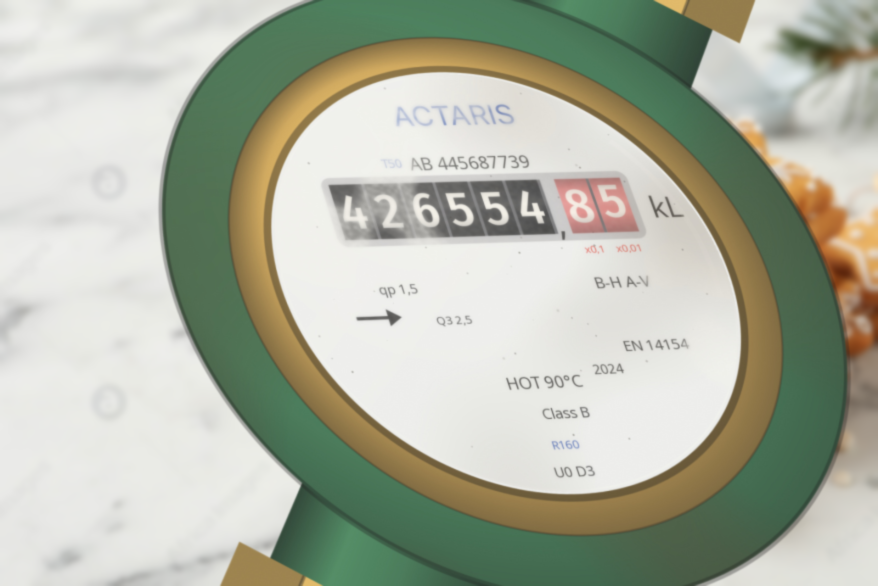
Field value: 426554.85
